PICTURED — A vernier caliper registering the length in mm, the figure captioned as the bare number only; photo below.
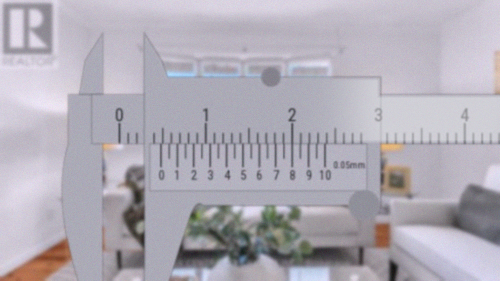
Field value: 4.8
